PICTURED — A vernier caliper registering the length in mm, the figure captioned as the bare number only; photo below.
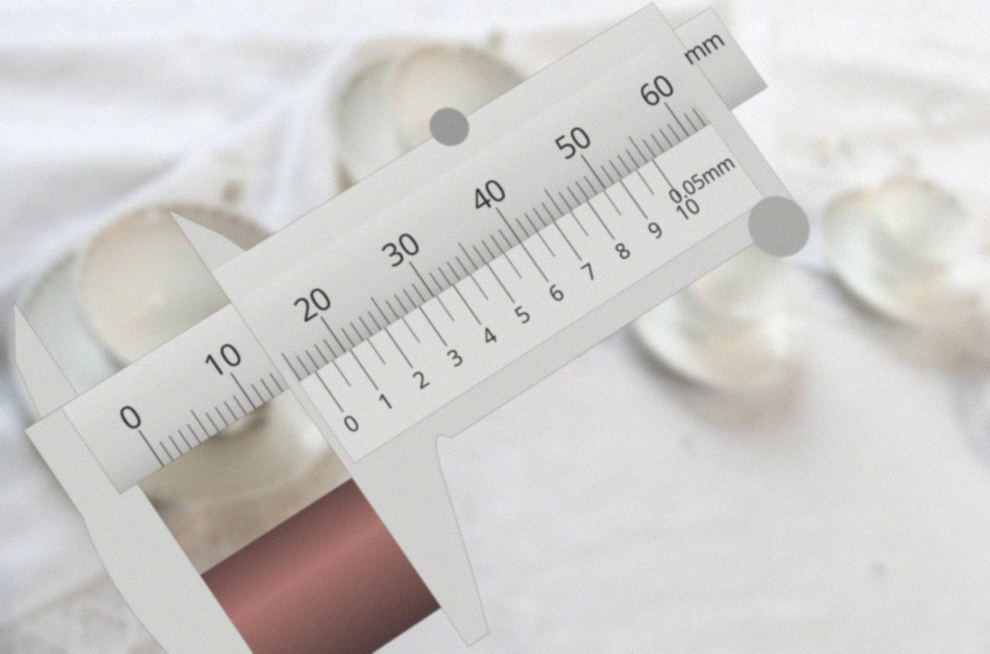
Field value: 16.6
